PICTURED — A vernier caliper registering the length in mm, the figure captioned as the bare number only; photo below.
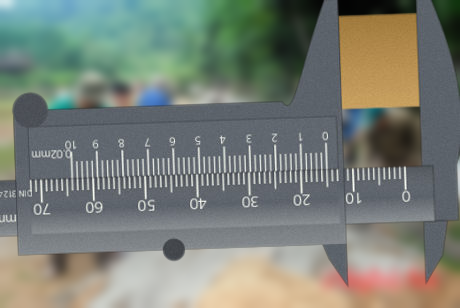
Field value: 15.0
